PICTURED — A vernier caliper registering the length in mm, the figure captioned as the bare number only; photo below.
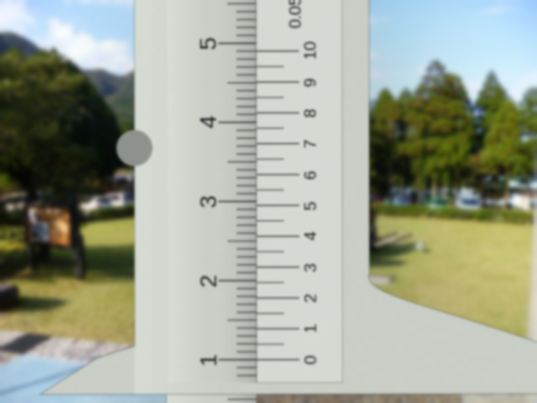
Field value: 10.0
